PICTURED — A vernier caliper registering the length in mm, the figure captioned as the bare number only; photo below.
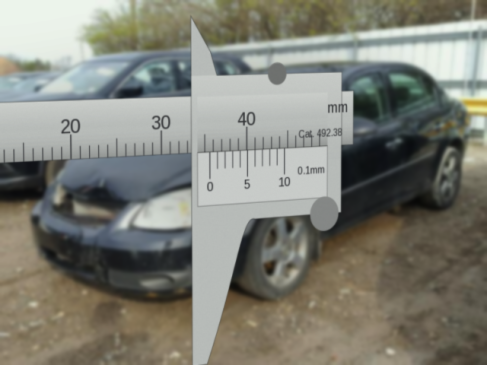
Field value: 35.6
